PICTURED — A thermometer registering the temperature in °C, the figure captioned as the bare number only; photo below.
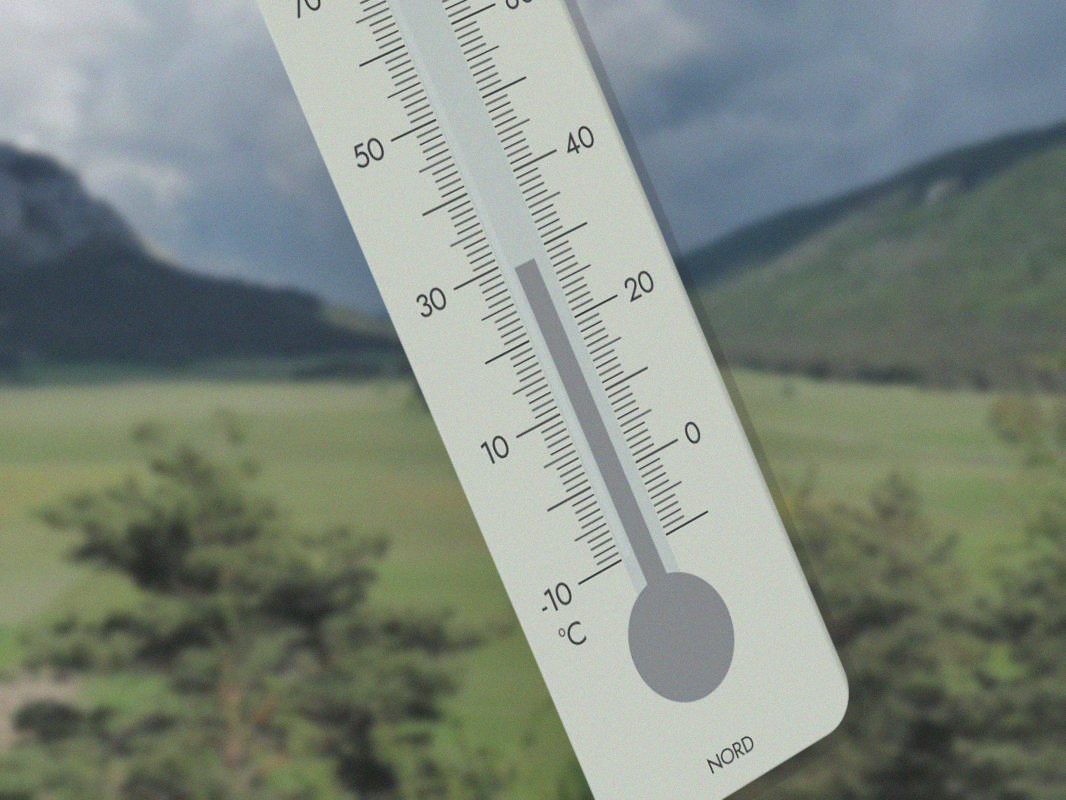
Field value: 29
